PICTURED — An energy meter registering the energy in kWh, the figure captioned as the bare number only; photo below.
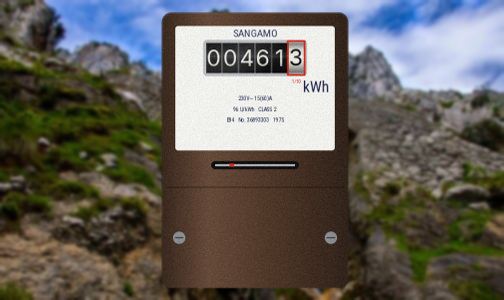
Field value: 461.3
